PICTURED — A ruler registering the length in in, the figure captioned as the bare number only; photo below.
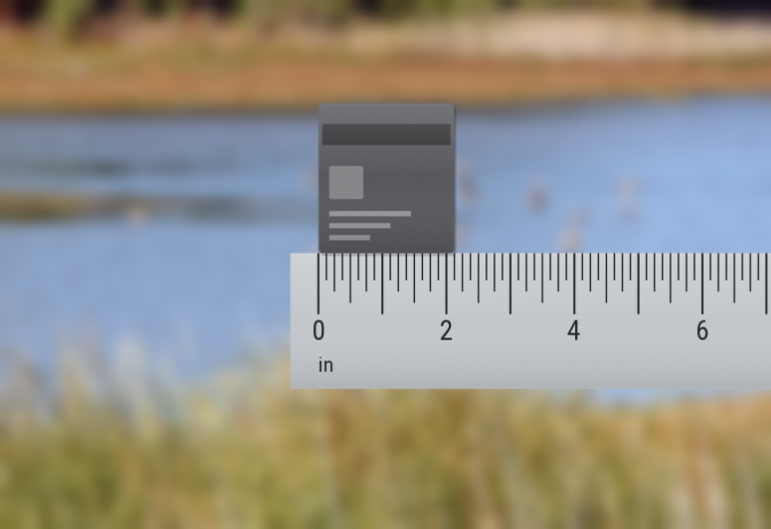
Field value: 2.125
